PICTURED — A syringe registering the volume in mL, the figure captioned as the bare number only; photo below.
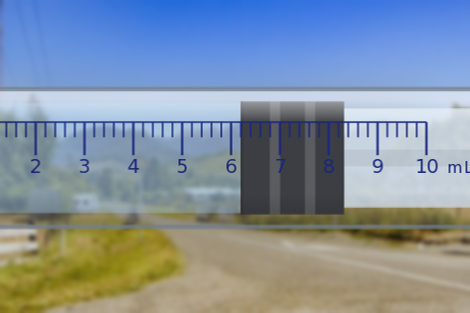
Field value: 6.2
